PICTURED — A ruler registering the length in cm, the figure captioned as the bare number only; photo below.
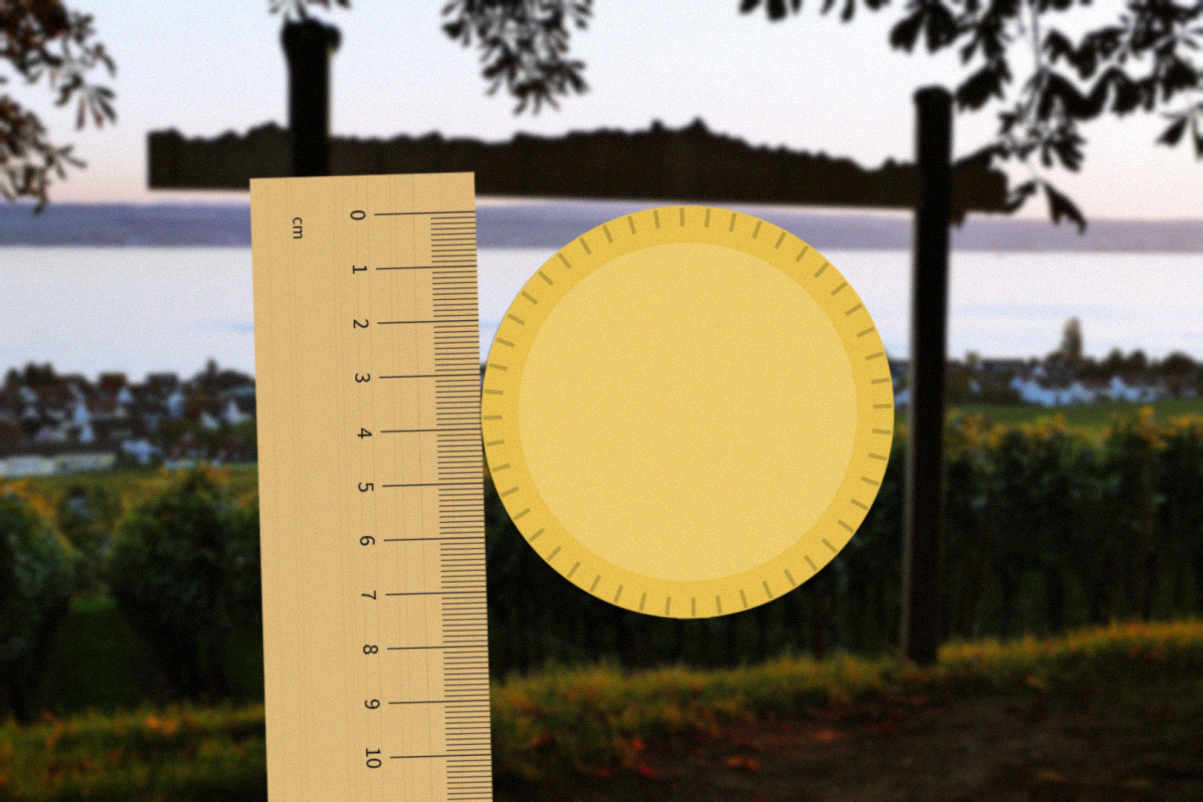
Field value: 7.6
